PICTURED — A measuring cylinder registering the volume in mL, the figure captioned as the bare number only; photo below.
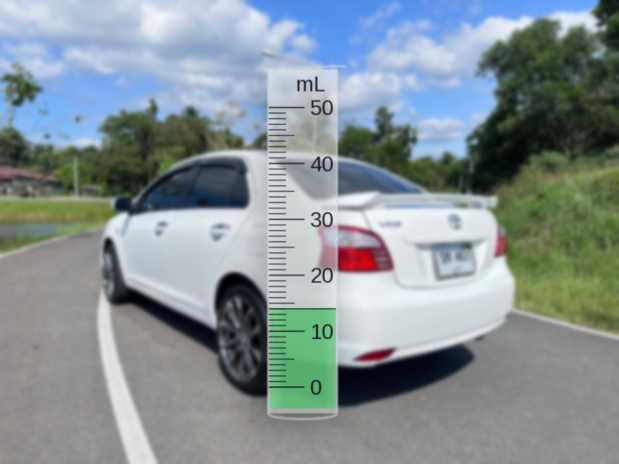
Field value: 14
